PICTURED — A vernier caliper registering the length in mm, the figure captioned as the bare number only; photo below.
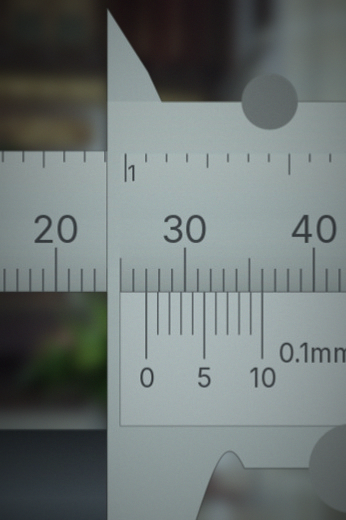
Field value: 27.0
